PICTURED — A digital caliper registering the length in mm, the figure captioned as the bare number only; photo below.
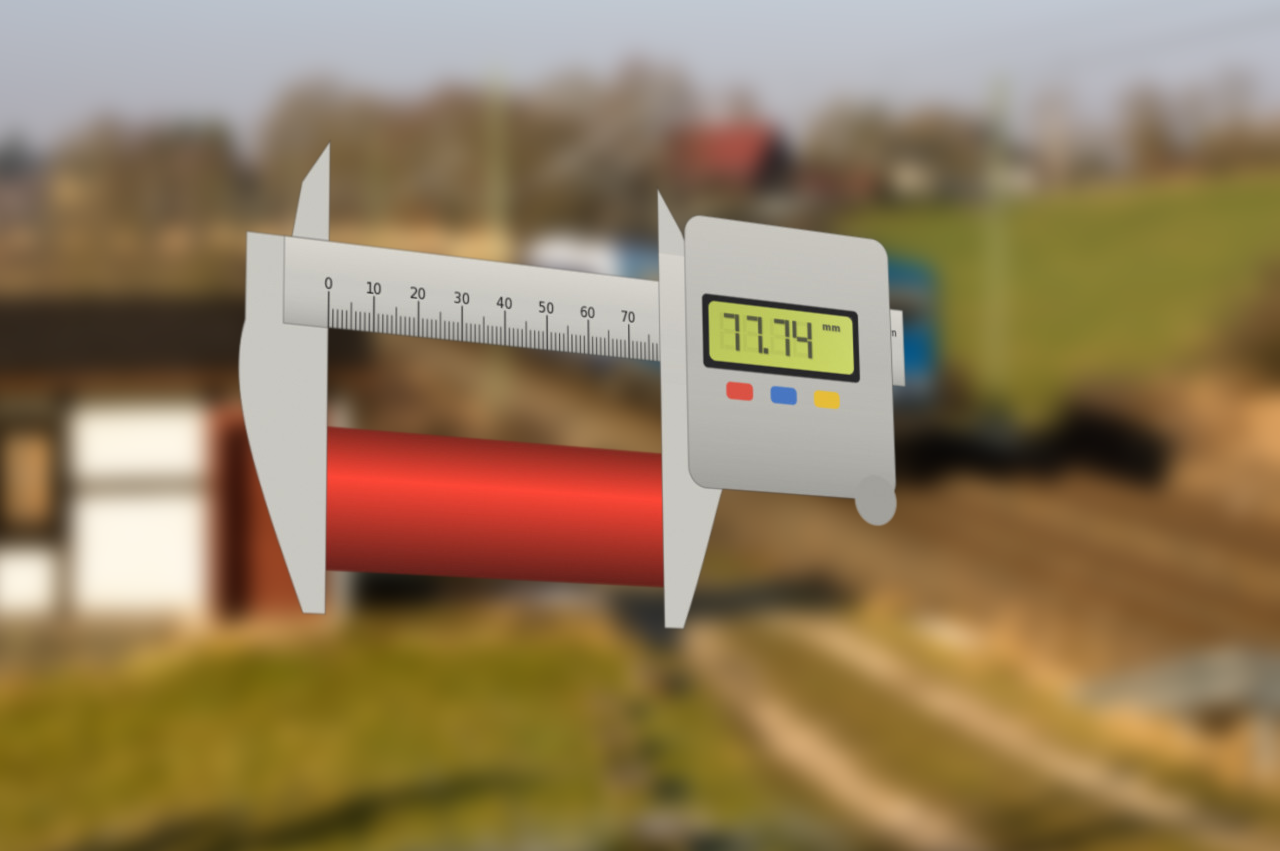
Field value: 77.74
